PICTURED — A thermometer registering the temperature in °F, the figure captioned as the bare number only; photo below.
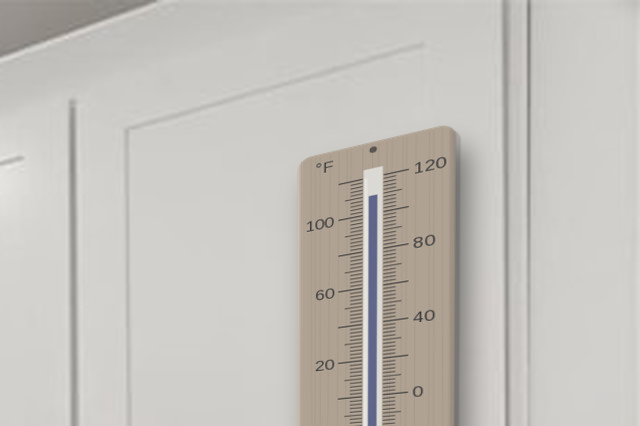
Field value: 110
